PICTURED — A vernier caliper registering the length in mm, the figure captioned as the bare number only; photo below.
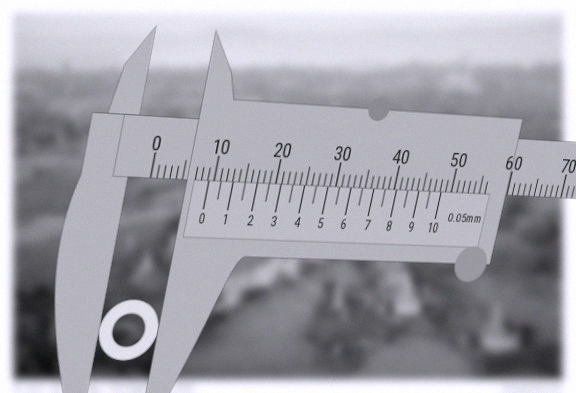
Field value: 9.2
